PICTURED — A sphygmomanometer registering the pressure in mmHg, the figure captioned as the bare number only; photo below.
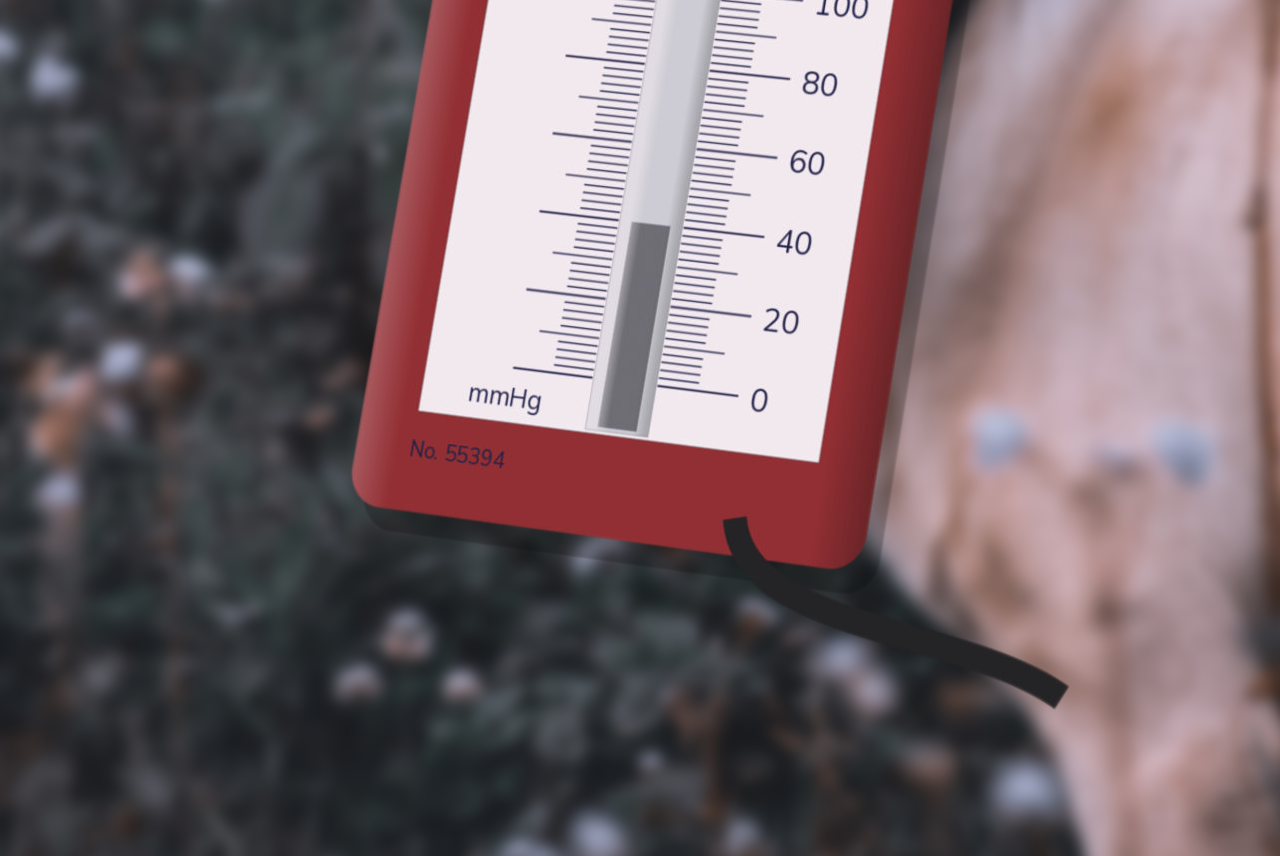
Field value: 40
